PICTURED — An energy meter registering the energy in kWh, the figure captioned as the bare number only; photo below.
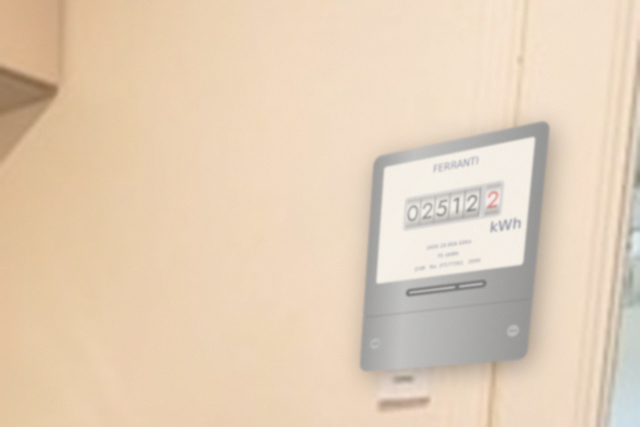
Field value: 2512.2
